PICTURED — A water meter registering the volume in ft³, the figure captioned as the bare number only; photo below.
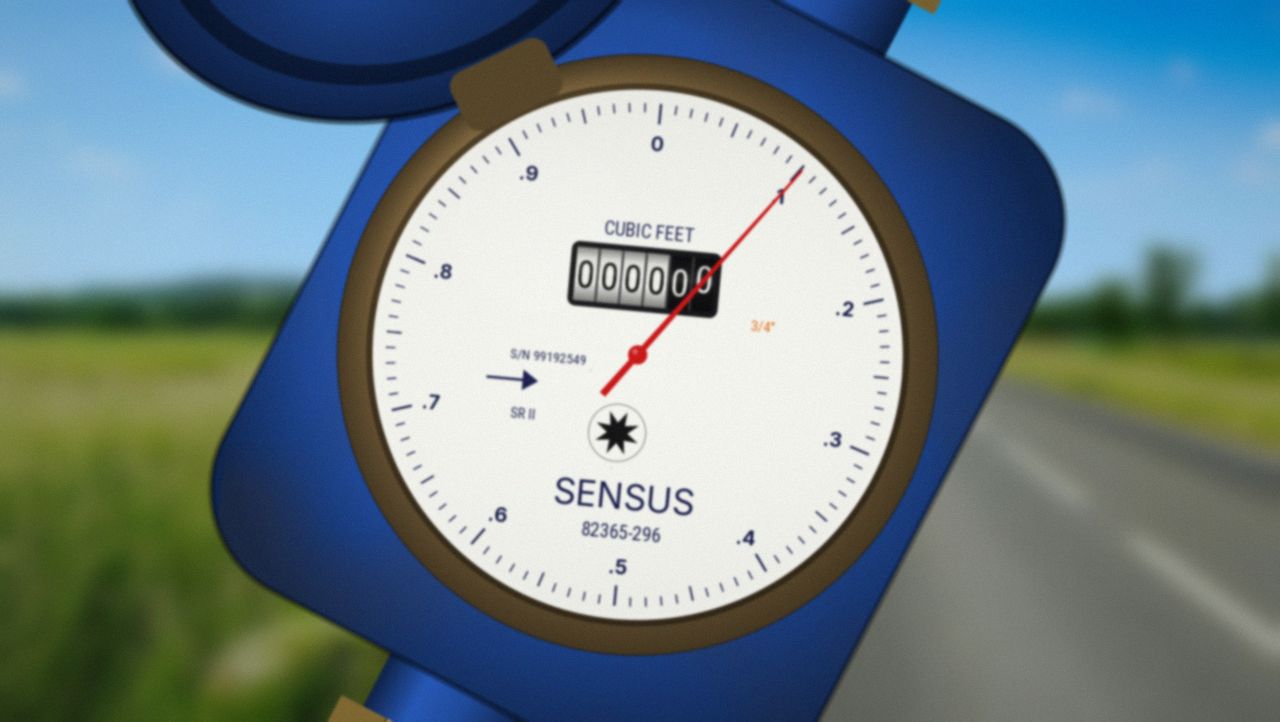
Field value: 0.10
